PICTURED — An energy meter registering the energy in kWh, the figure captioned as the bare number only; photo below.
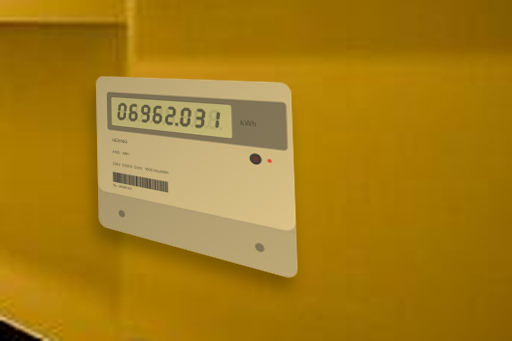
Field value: 6962.031
